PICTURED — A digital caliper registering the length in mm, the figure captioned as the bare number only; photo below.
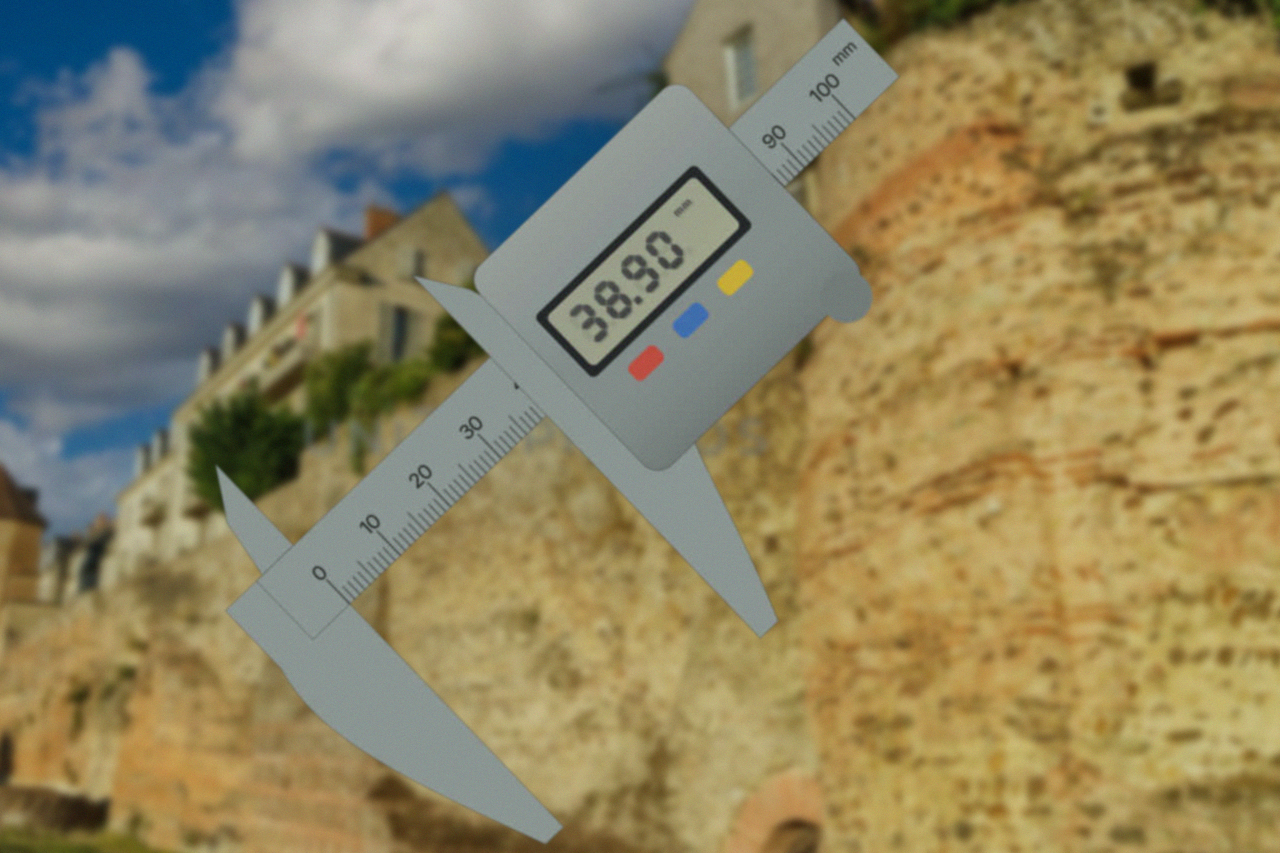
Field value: 38.90
